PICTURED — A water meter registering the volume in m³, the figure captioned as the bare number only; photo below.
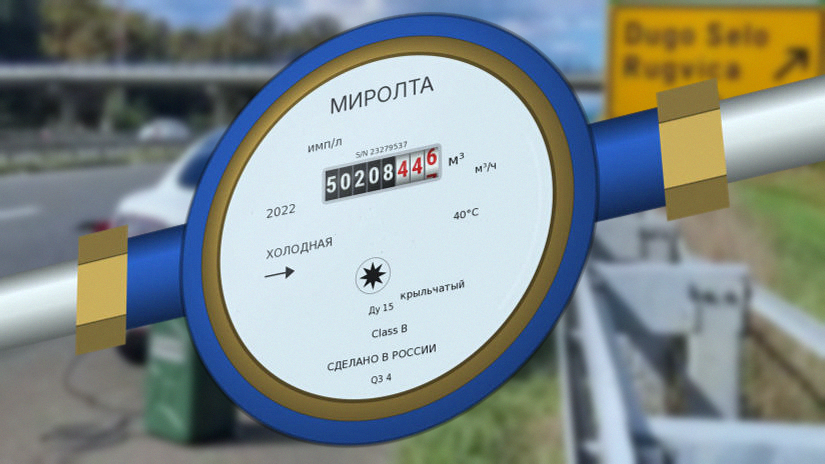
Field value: 50208.446
